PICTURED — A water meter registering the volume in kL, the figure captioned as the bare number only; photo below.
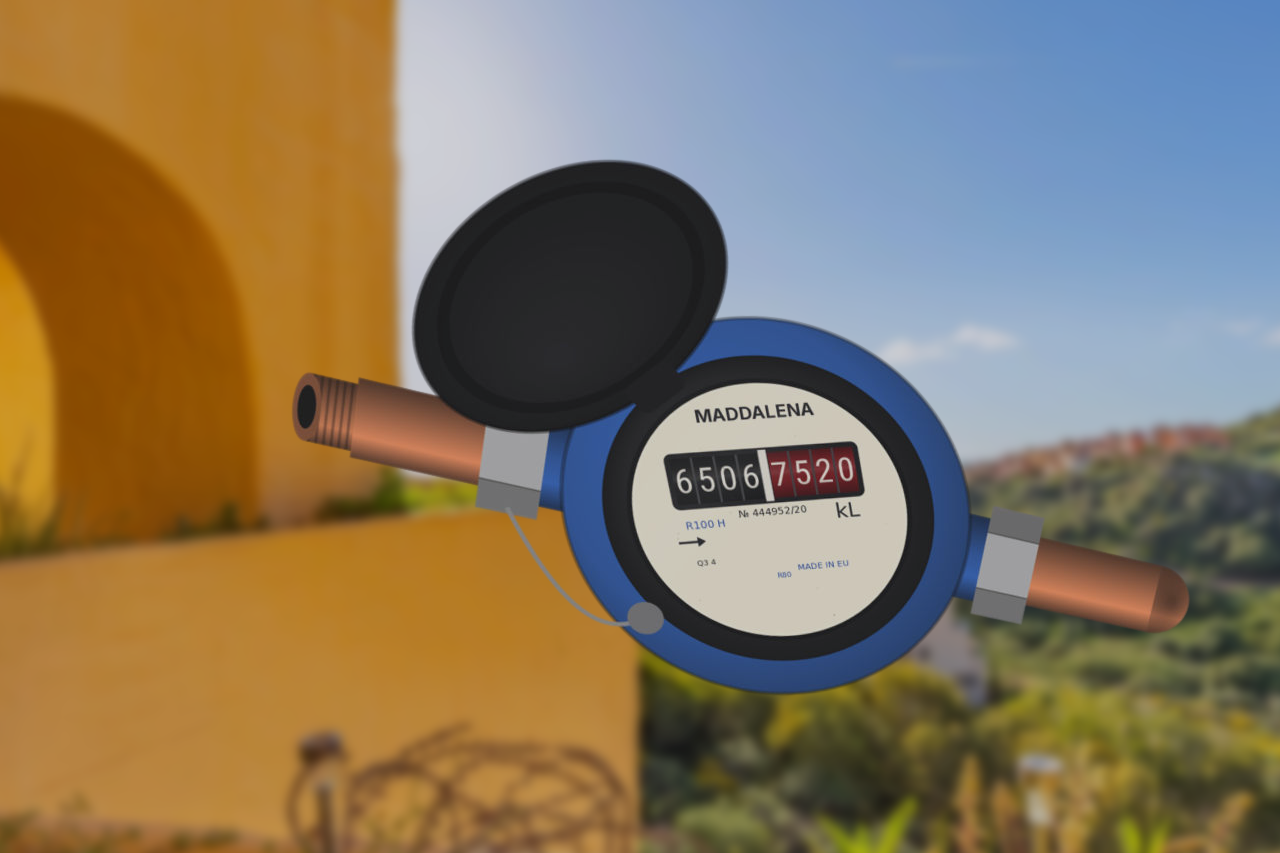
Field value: 6506.7520
